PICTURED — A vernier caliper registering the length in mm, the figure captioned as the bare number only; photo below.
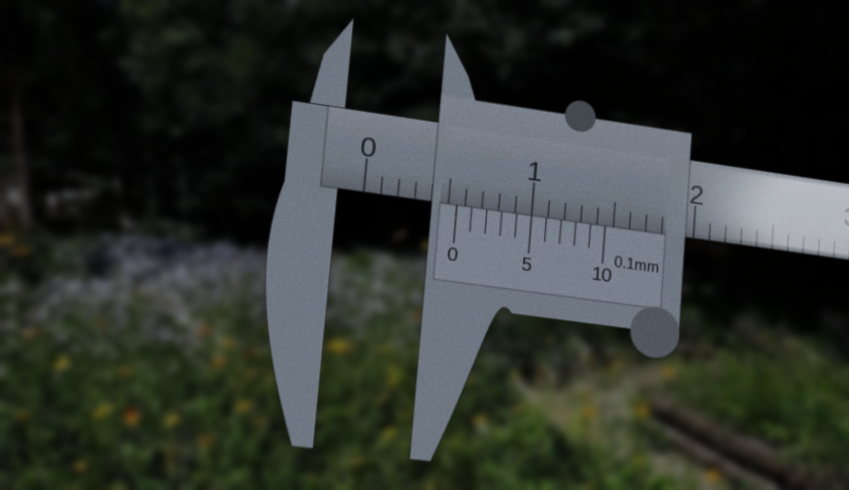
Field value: 5.5
